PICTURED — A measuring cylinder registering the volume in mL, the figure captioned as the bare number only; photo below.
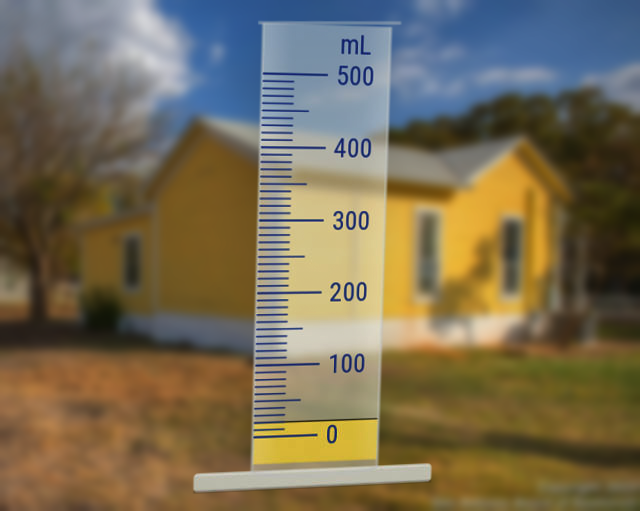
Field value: 20
